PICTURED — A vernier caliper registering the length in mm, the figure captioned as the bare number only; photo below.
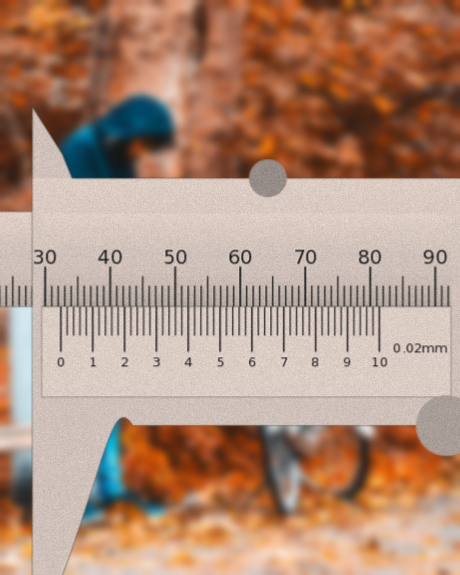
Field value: 32.4
